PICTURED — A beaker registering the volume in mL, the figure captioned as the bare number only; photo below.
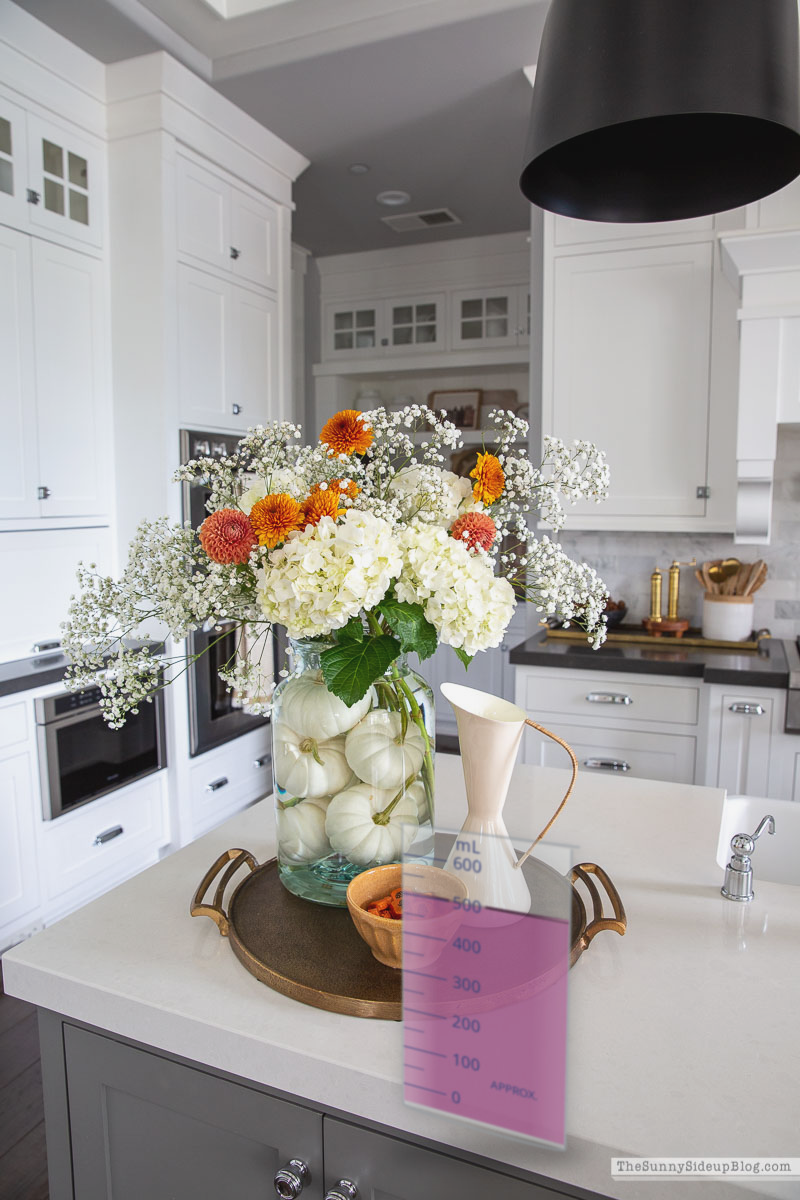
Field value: 500
